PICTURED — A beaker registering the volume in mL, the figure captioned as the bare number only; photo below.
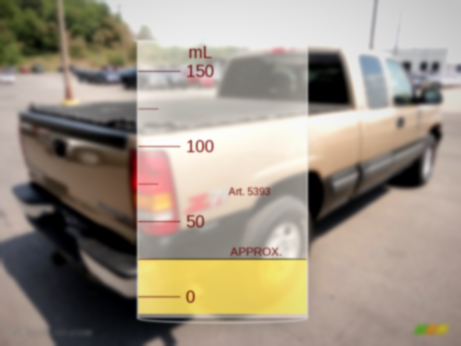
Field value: 25
